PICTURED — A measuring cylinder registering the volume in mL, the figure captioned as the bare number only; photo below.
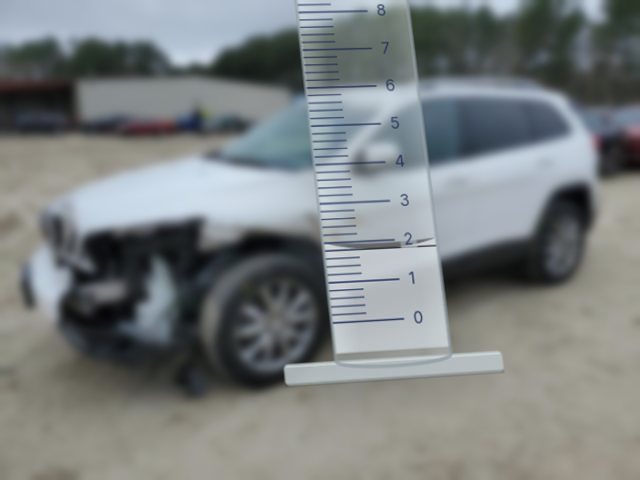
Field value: 1.8
